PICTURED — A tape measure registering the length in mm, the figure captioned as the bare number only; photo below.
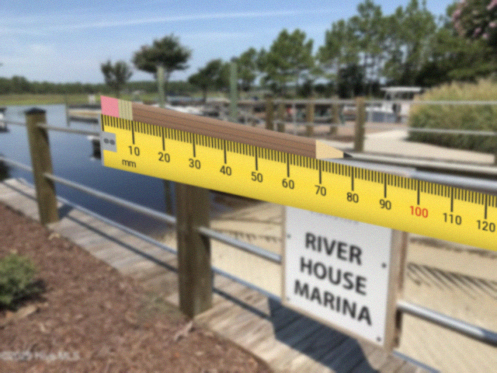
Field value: 80
